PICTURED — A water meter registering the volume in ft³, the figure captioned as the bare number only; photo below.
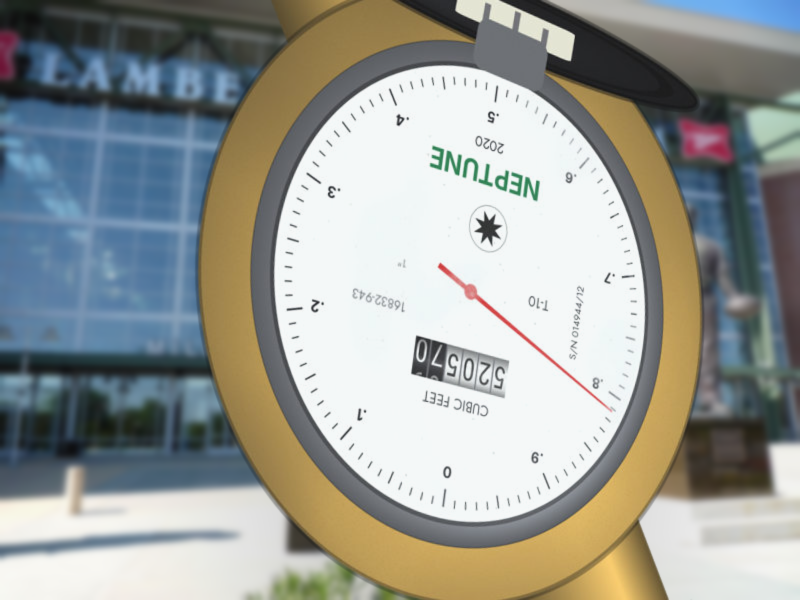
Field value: 520569.81
